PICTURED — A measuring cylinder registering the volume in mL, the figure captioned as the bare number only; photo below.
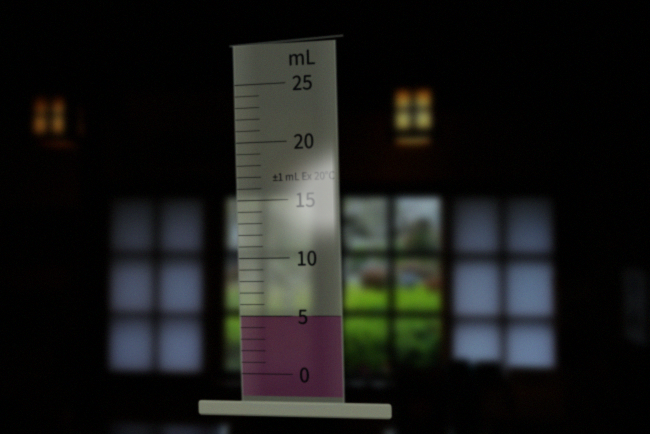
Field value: 5
